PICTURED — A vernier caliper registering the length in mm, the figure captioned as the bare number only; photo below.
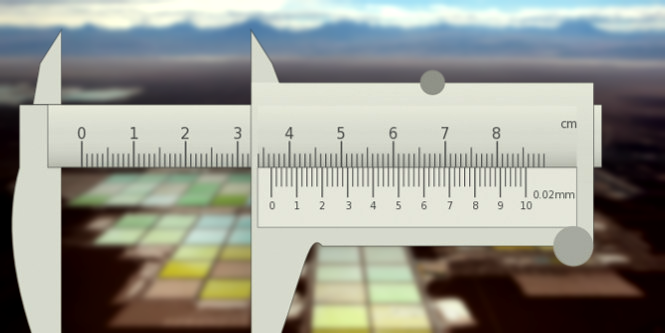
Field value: 36.5
